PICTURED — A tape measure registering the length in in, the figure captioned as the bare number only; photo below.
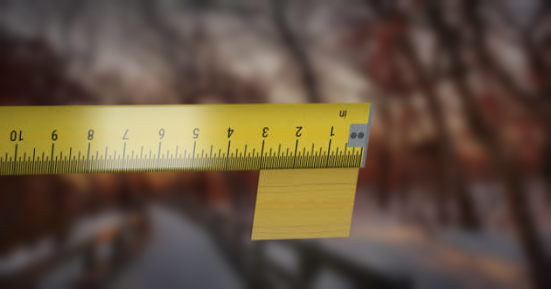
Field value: 3
